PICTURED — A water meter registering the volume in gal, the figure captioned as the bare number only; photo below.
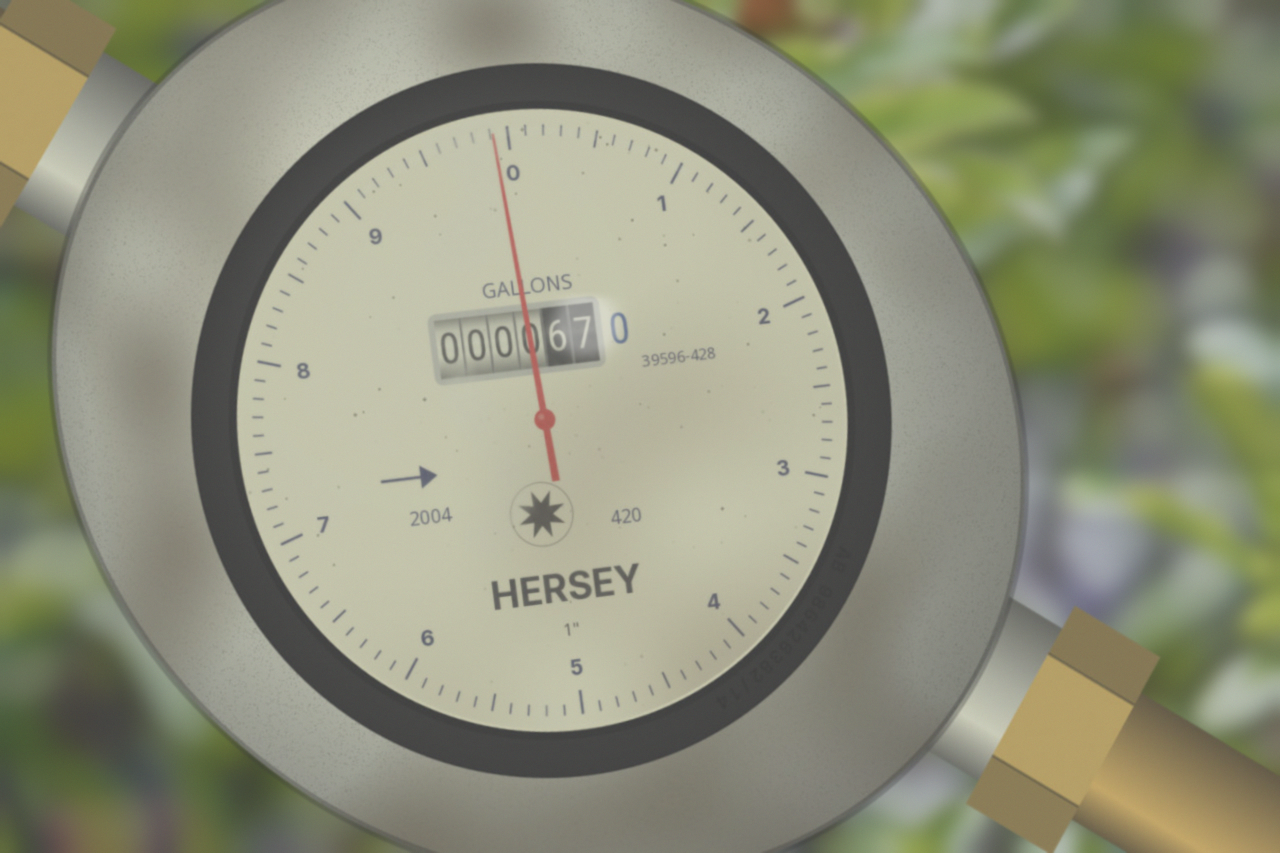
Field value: 669.9
